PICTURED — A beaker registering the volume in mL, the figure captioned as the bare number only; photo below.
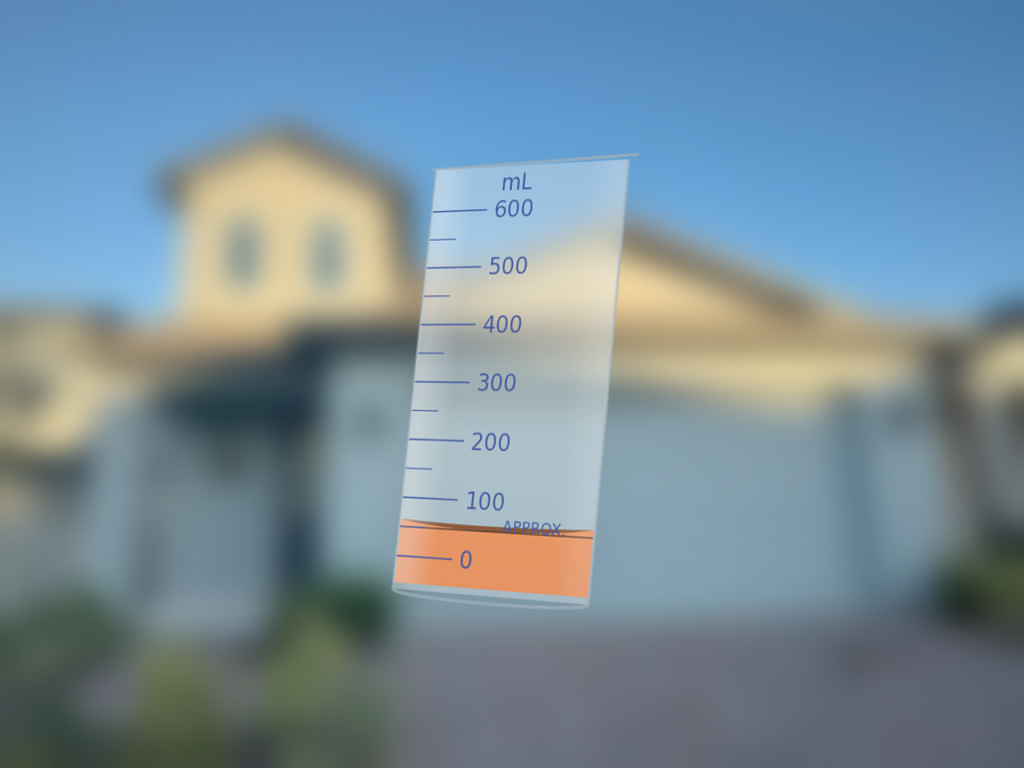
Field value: 50
